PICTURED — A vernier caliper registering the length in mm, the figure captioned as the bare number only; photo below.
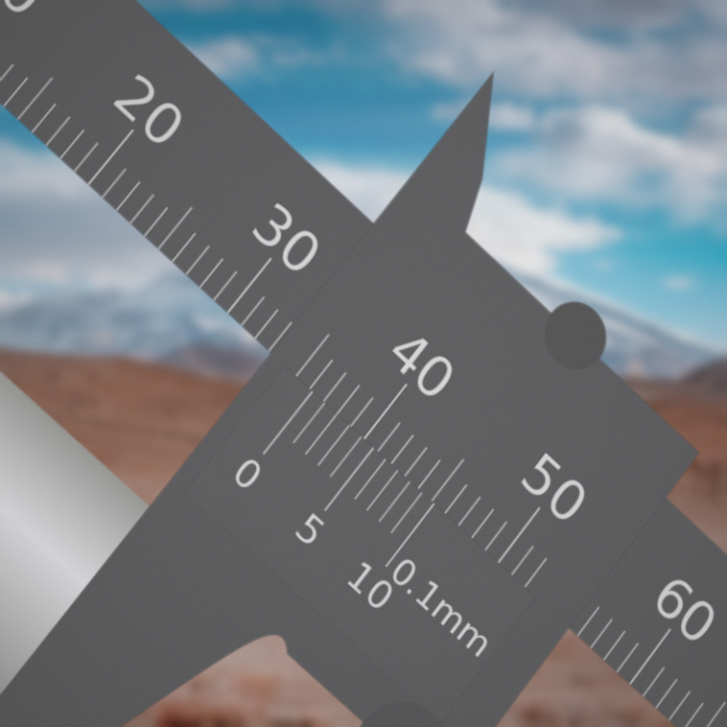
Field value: 36.2
